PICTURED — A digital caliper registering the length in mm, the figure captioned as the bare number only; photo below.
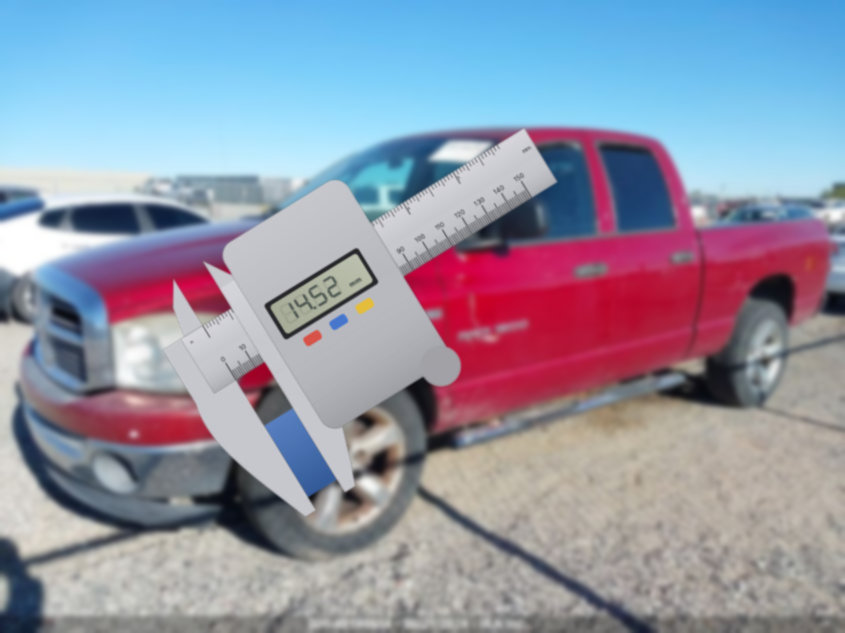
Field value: 14.52
